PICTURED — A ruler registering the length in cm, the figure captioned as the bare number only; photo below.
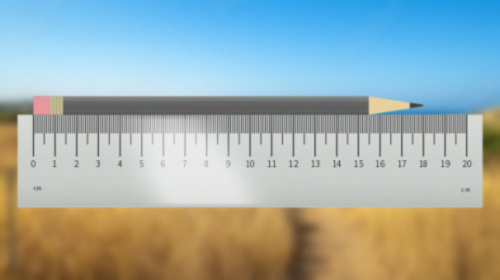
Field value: 18
